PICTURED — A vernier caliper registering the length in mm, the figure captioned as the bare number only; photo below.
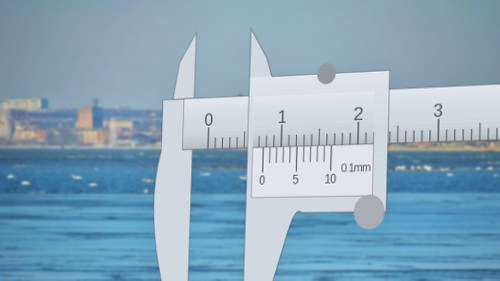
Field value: 7.6
